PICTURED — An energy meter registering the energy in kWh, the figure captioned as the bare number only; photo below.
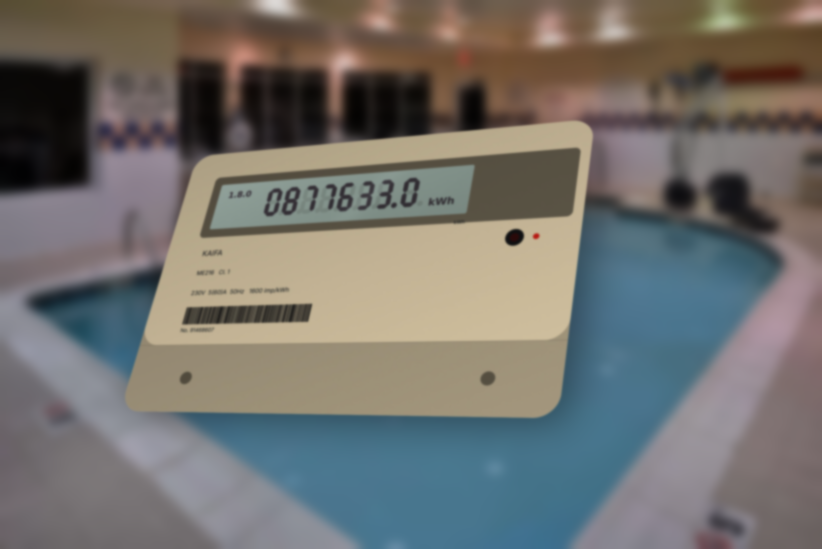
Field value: 877633.0
